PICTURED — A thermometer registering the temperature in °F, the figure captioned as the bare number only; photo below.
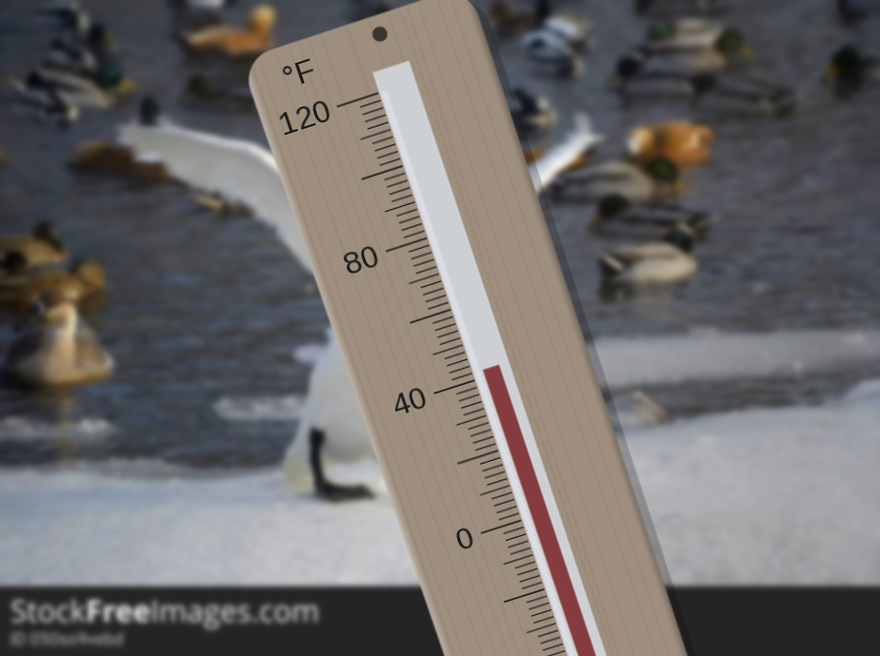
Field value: 42
